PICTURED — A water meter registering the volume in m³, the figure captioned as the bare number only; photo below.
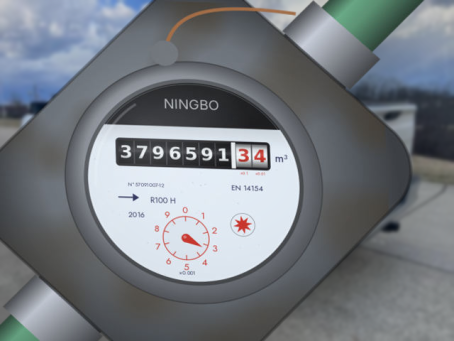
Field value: 3796591.343
